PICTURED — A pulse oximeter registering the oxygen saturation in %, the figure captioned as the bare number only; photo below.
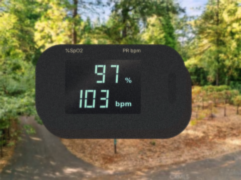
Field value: 97
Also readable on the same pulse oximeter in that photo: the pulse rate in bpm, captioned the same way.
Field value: 103
